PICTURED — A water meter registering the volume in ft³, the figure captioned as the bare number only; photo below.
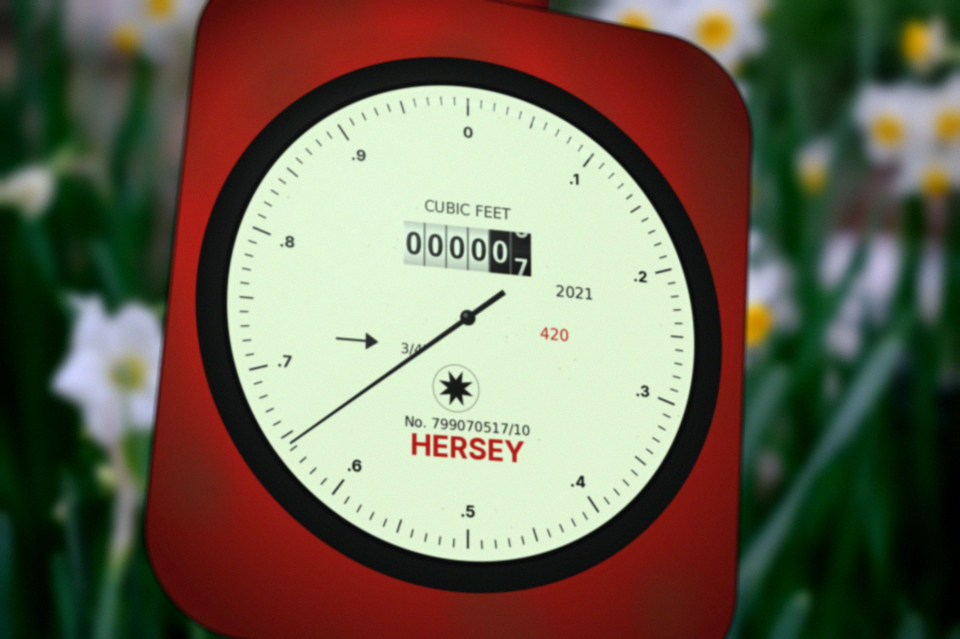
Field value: 6.64
